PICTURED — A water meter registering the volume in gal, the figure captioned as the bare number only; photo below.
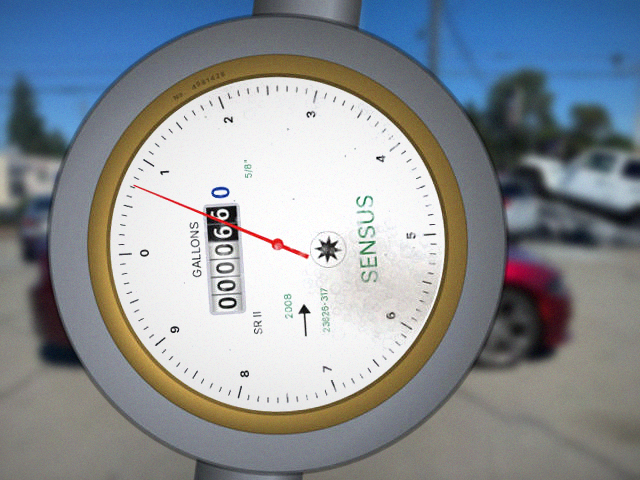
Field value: 660.7
